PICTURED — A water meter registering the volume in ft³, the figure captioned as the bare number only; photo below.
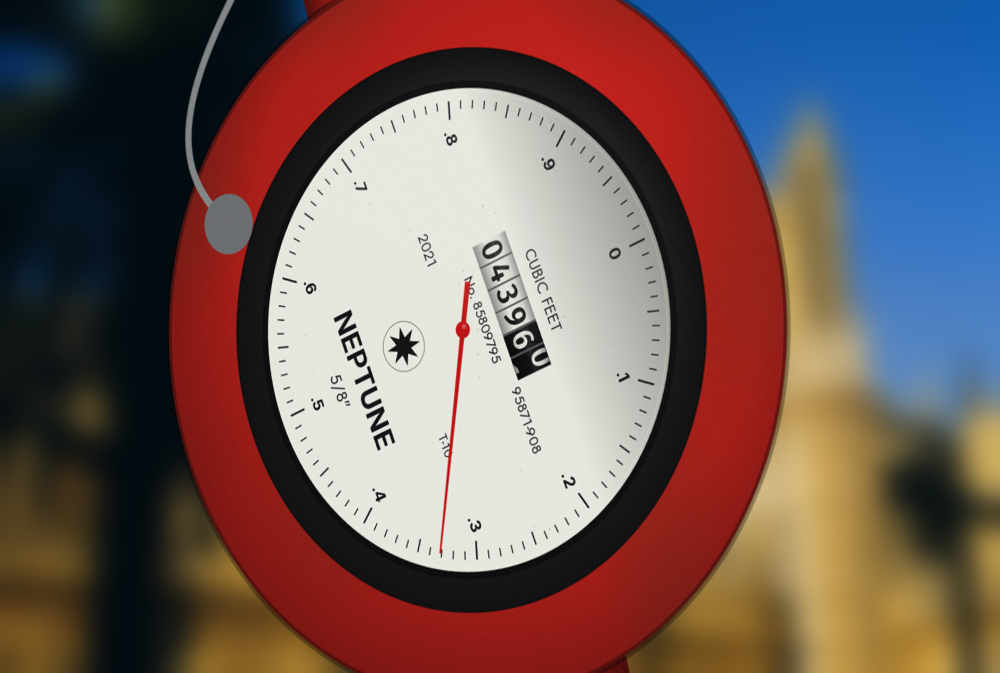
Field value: 43960.33
